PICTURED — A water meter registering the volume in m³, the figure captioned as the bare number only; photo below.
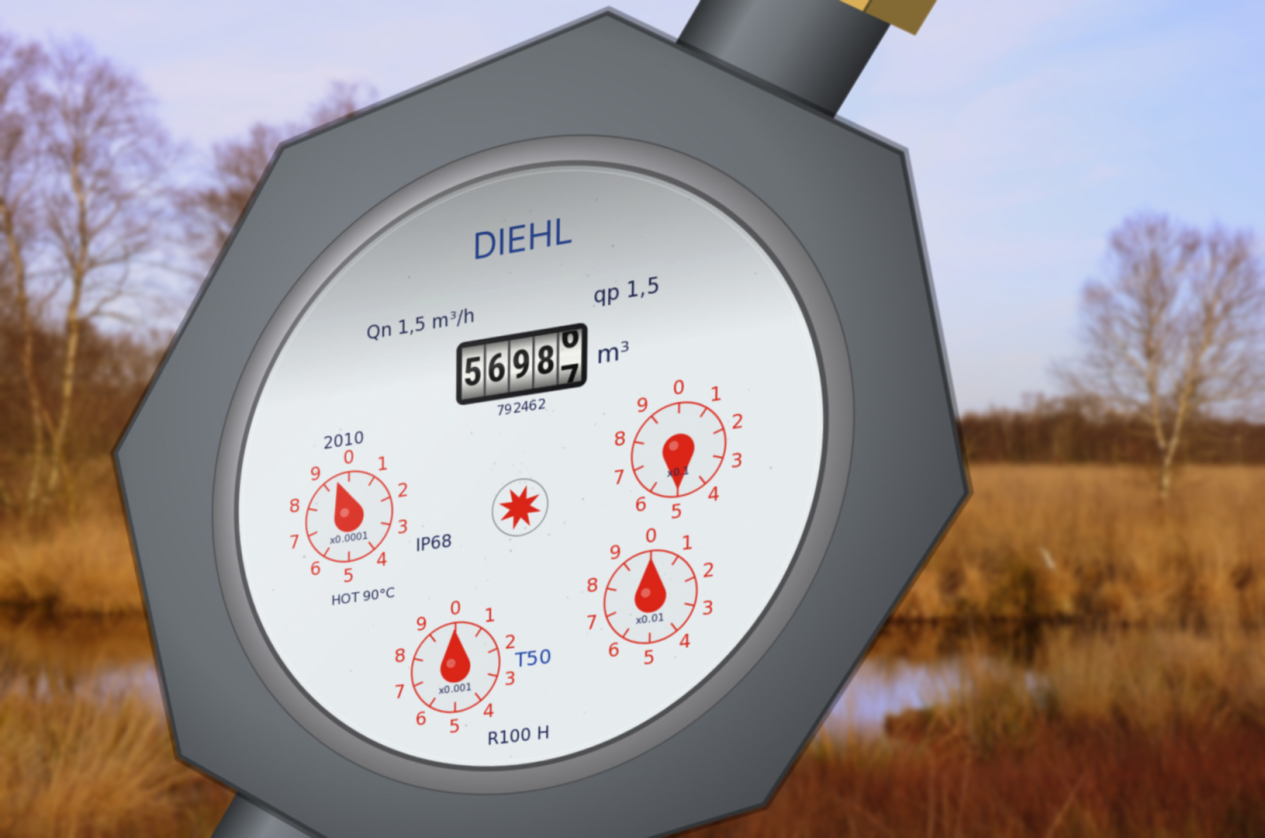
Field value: 56986.4999
